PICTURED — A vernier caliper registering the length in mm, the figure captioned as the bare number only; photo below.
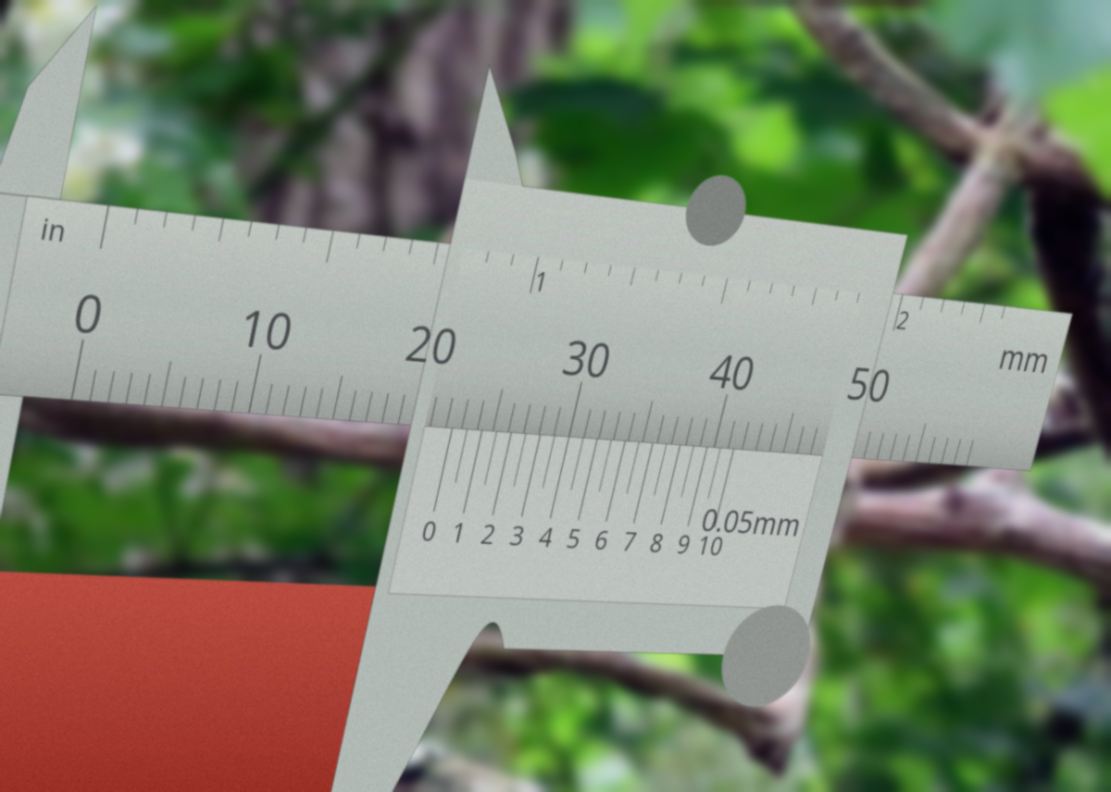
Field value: 22.4
